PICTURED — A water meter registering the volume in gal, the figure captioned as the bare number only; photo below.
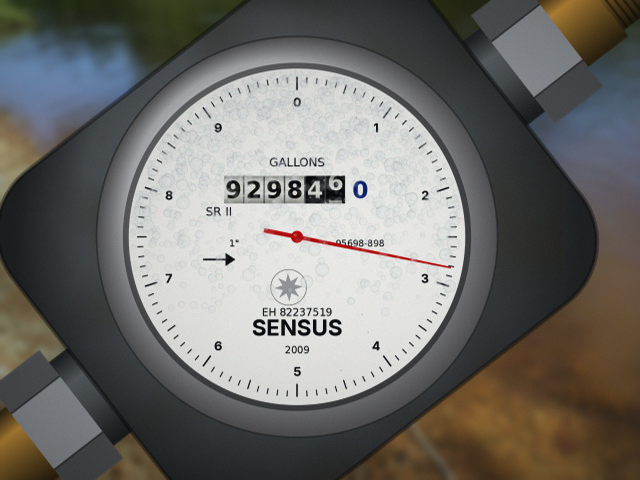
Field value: 9298462.8
